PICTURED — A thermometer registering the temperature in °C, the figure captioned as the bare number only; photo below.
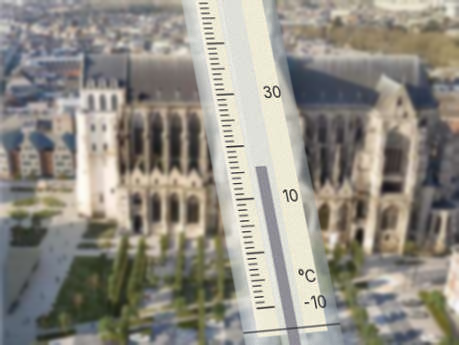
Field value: 16
